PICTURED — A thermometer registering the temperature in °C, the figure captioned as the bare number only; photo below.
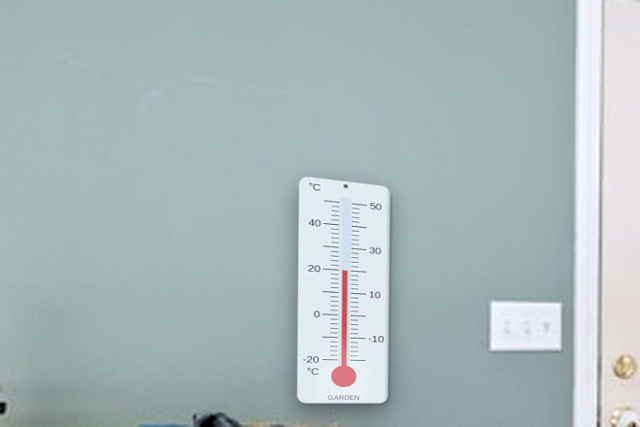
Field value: 20
